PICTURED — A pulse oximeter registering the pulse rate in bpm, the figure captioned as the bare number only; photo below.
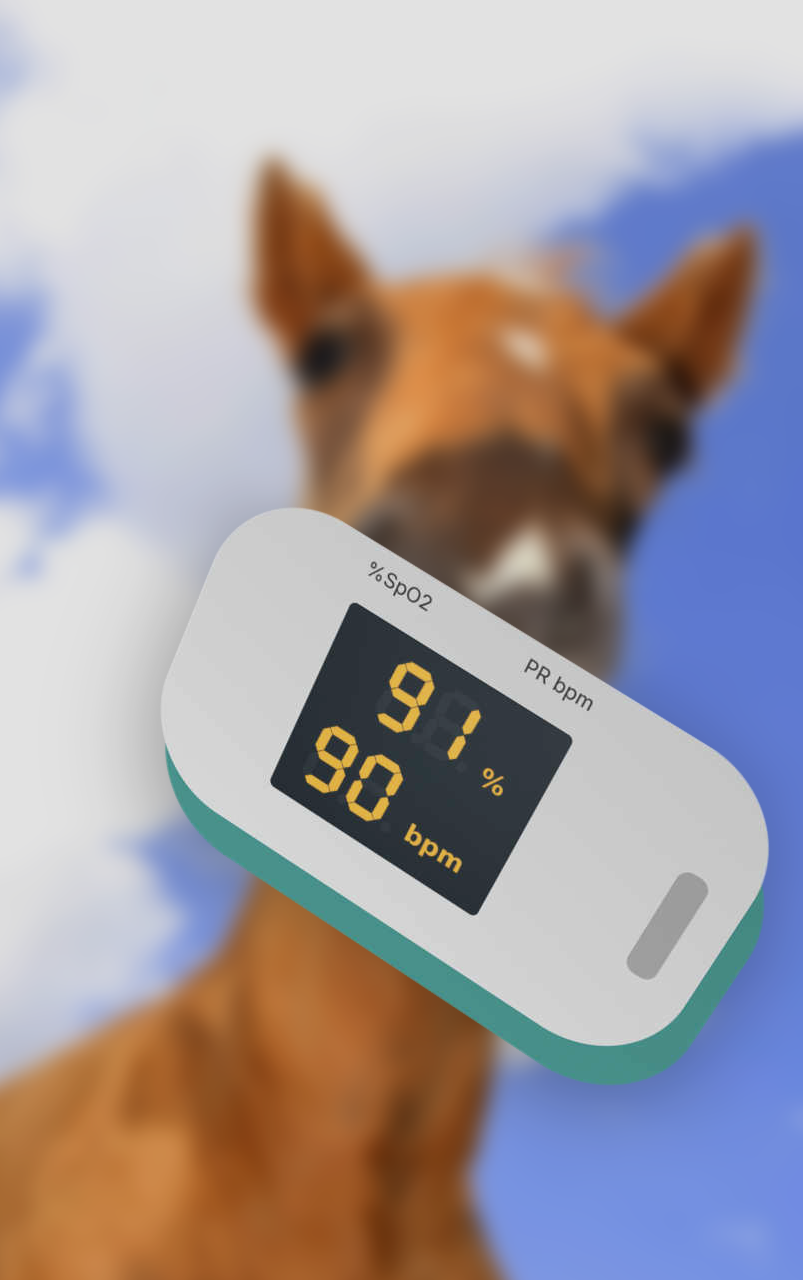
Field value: 90
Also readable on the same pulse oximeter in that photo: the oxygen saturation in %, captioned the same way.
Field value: 91
